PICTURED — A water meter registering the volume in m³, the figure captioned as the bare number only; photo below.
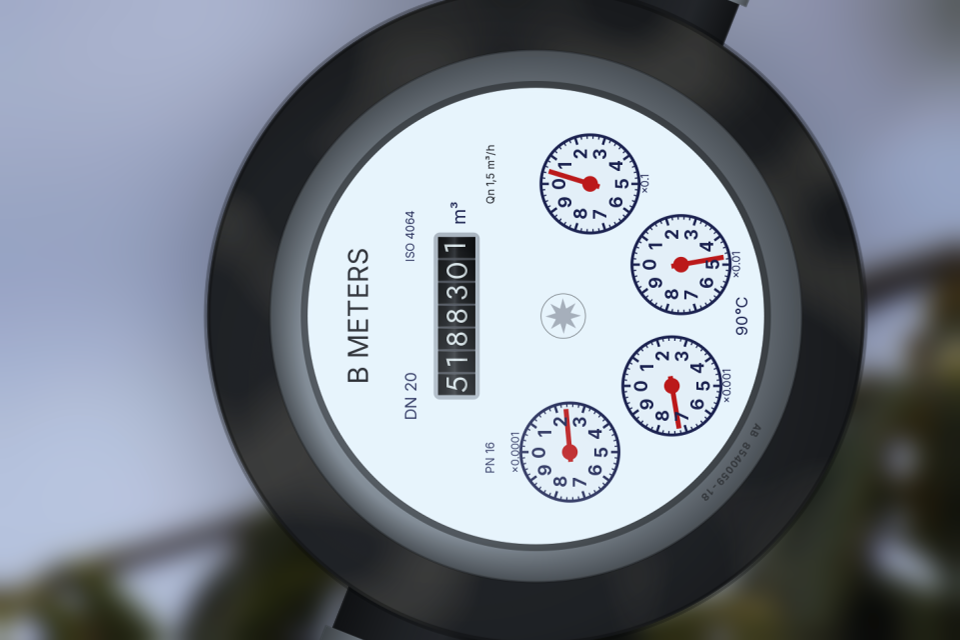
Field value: 5188301.0472
